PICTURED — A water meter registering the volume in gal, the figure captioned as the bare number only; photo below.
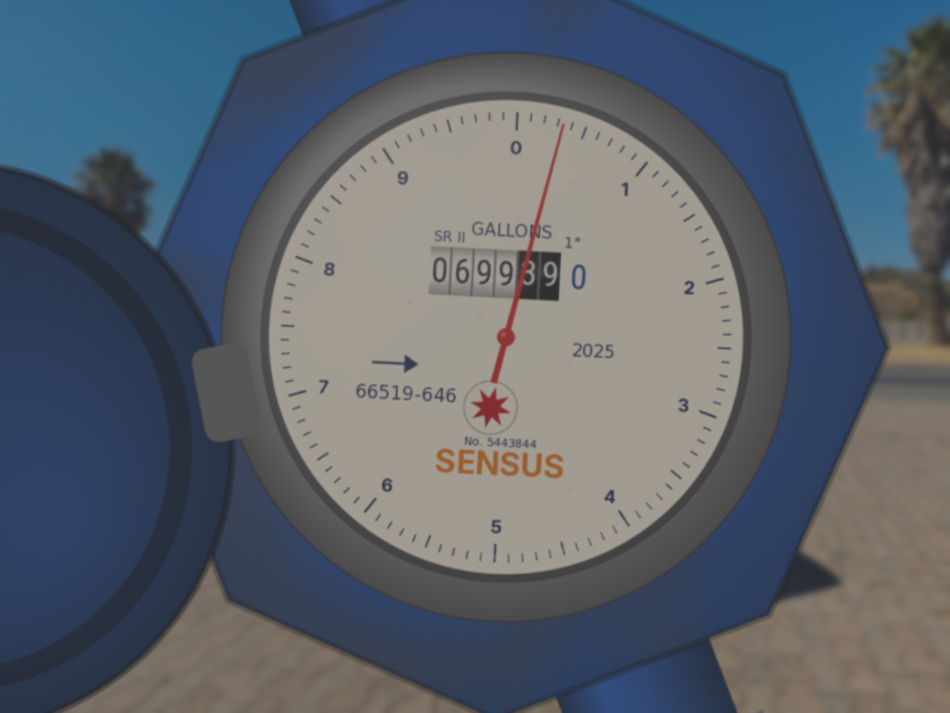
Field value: 699390.3
